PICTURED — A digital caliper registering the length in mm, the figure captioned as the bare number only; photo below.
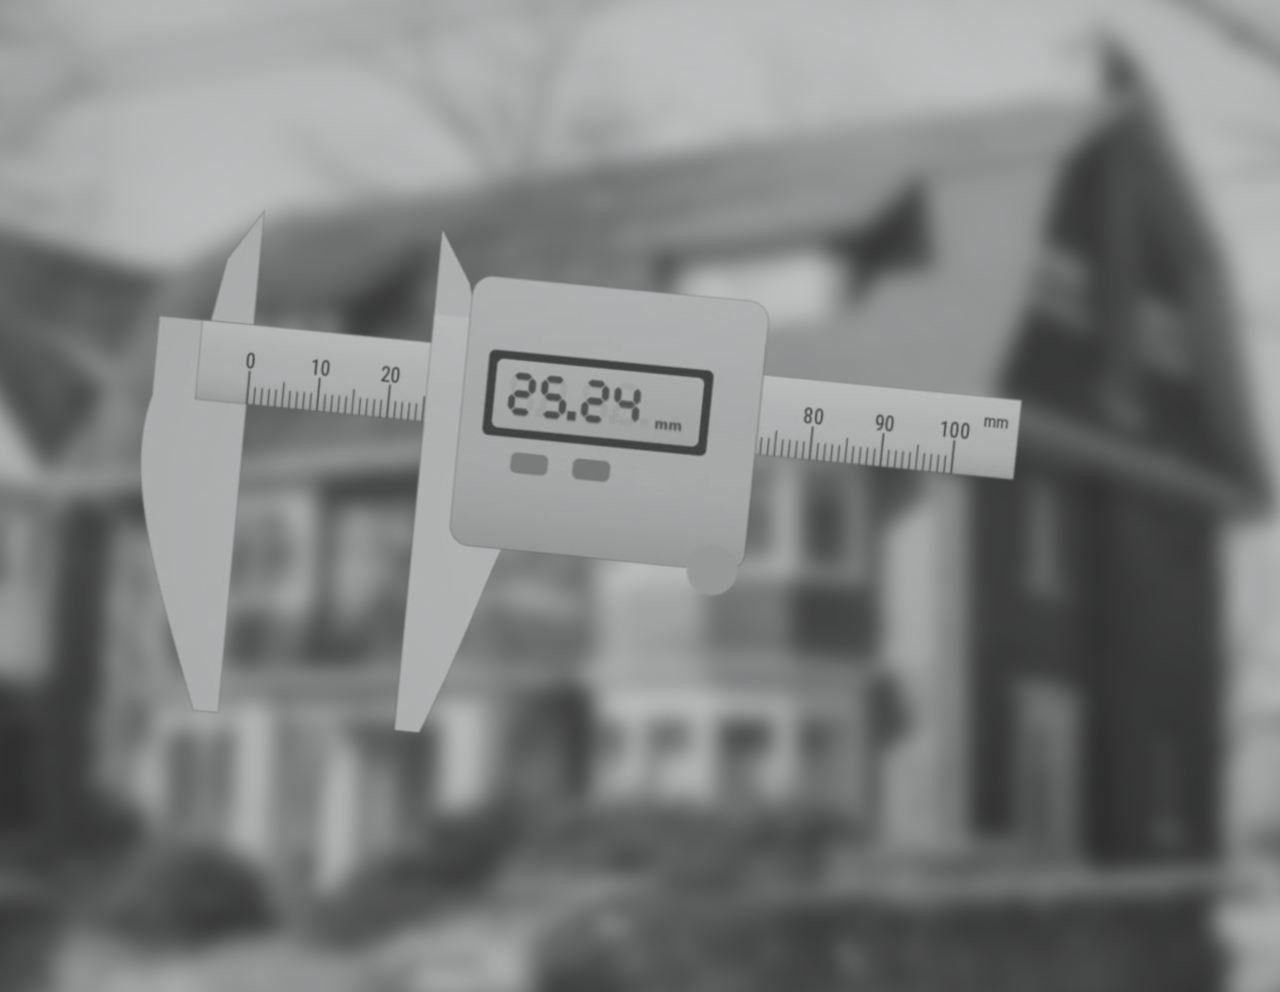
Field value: 25.24
